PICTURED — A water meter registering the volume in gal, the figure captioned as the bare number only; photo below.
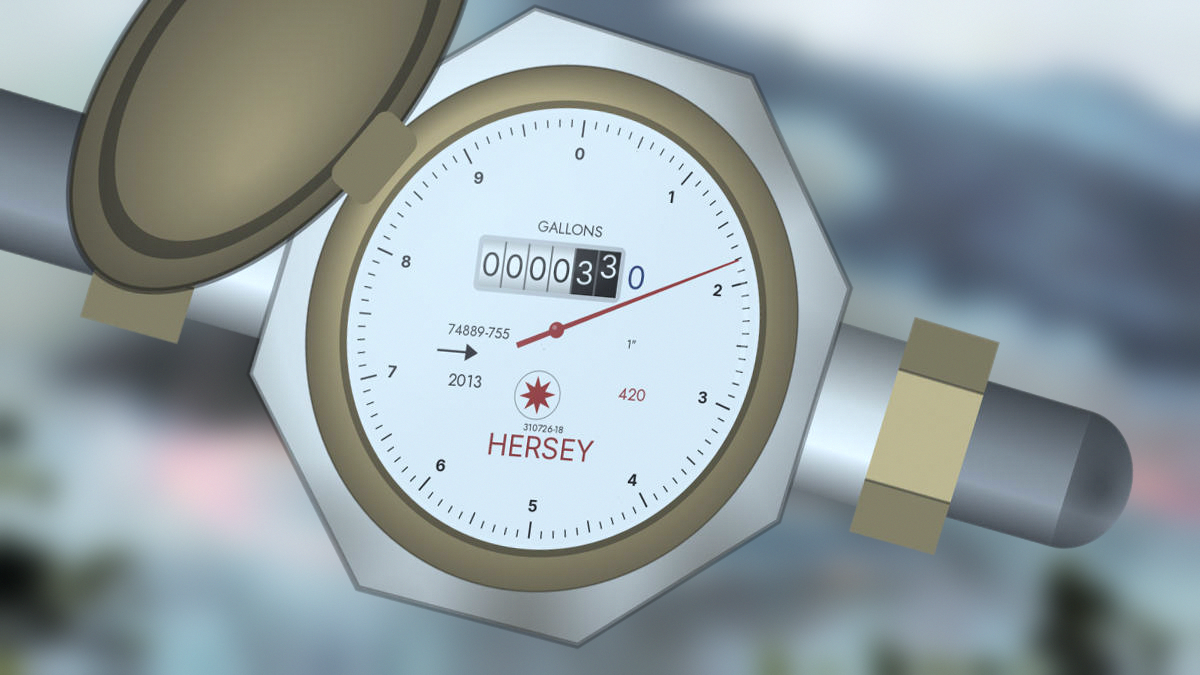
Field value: 331.8
